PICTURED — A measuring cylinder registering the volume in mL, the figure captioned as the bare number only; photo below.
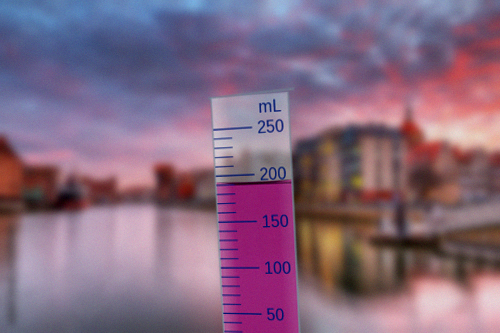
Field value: 190
